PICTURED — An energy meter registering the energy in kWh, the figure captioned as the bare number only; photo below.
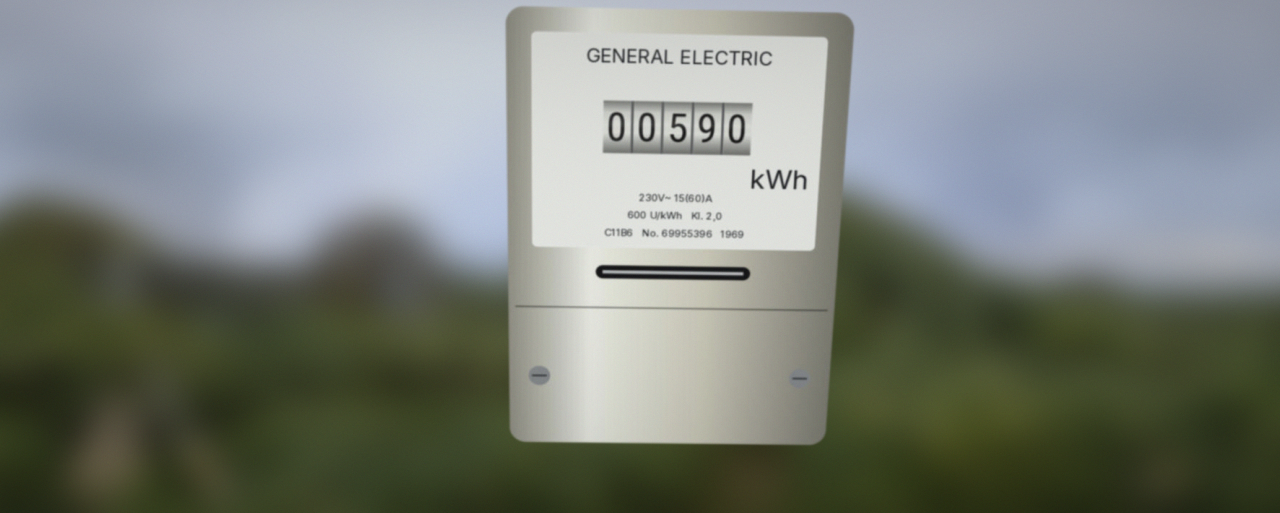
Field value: 590
